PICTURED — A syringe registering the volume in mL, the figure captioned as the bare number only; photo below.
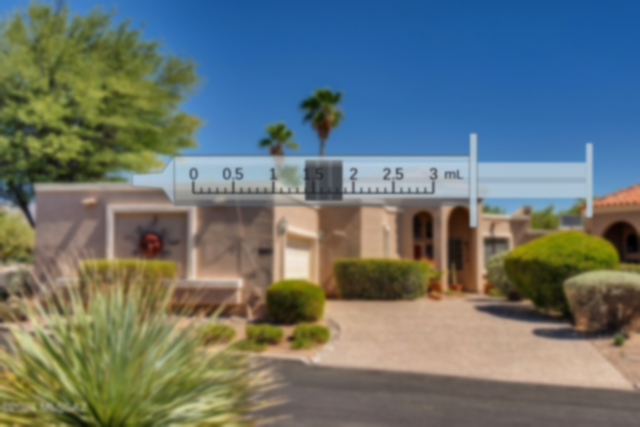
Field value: 1.4
